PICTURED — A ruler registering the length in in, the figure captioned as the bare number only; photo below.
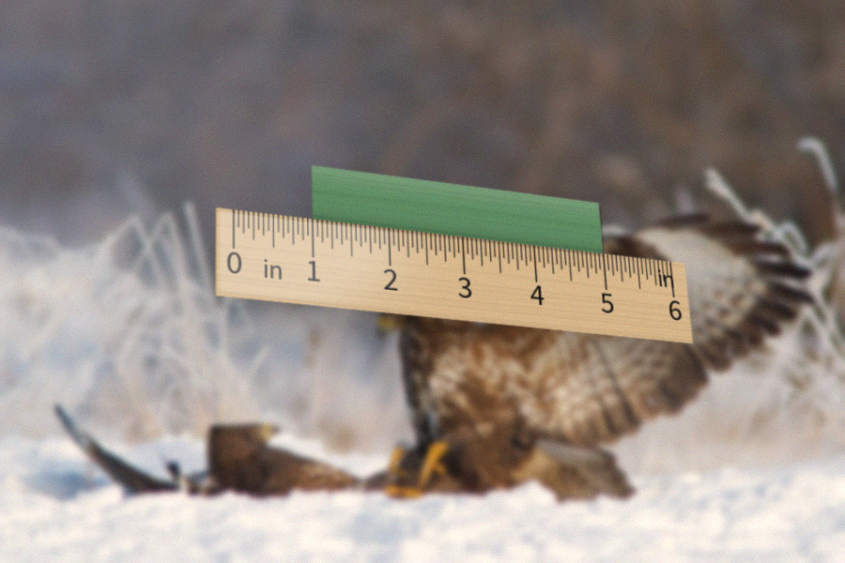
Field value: 4
